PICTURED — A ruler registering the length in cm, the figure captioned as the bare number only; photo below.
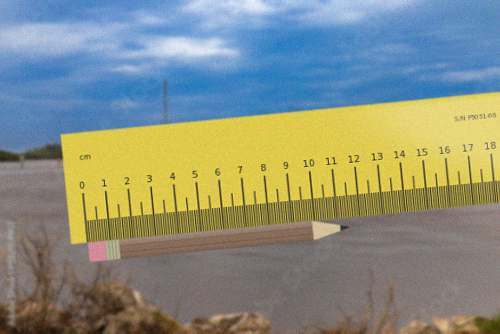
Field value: 11.5
